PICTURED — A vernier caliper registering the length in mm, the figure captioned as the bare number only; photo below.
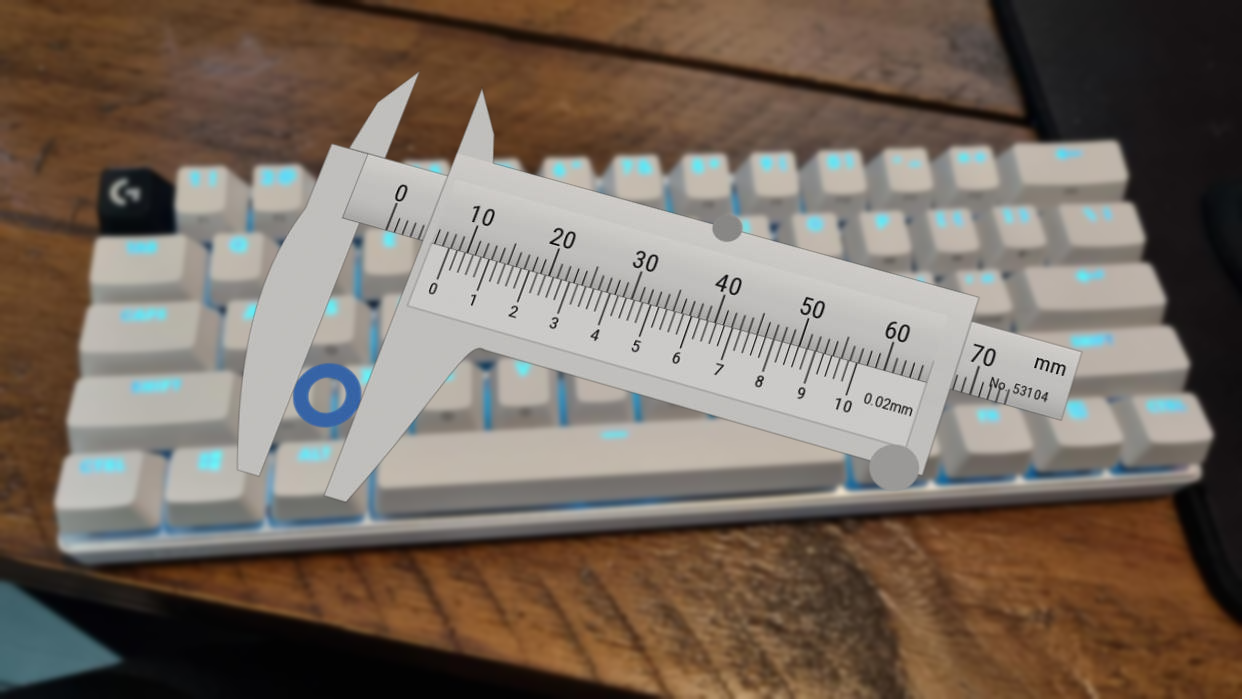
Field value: 7.8
